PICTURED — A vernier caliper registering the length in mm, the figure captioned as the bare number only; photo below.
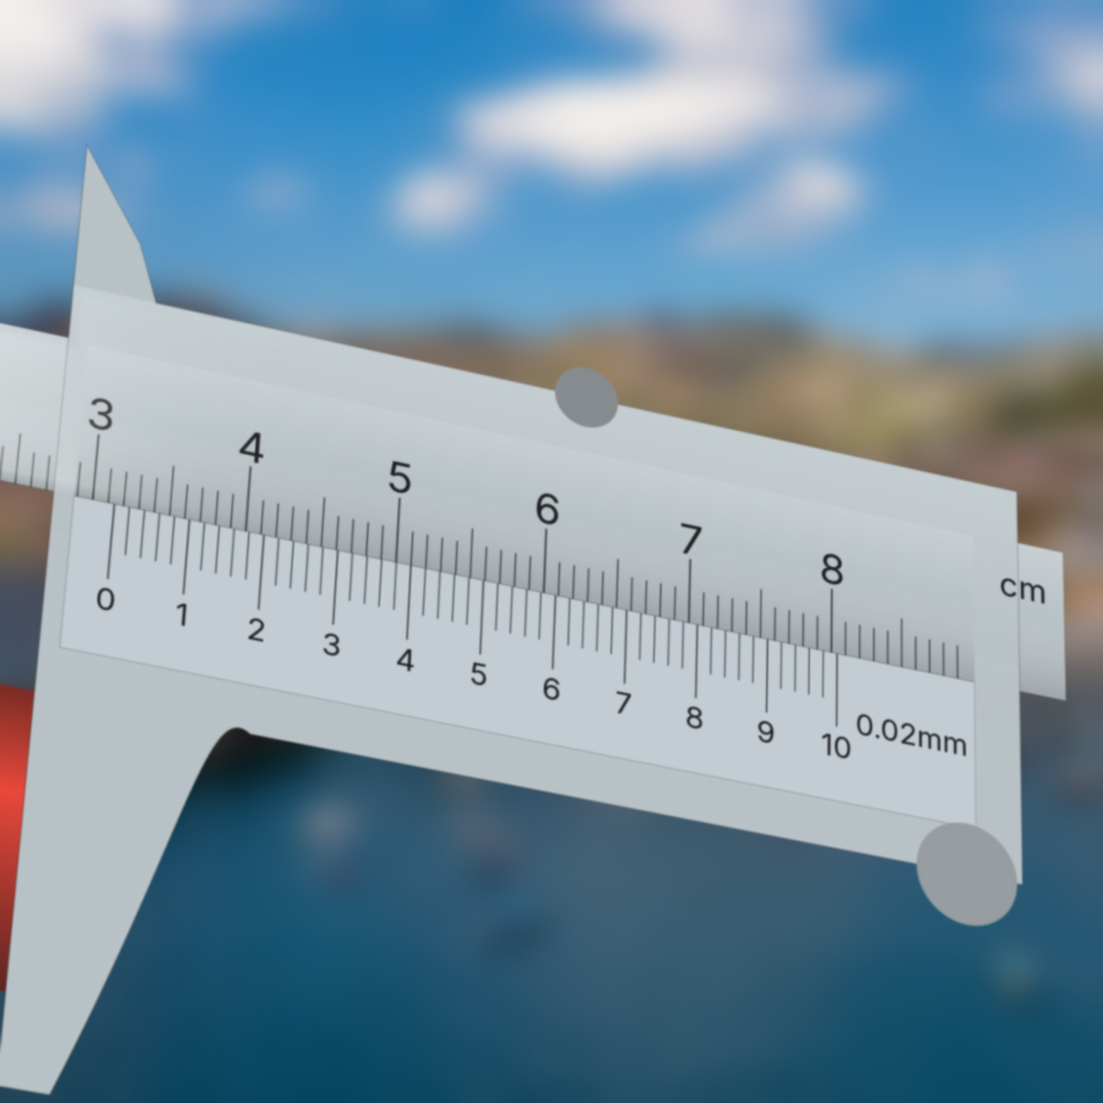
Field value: 31.4
